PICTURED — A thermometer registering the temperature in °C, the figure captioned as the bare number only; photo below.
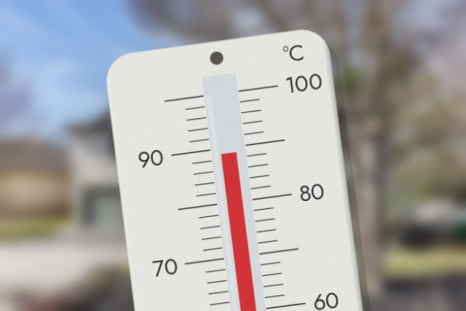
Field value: 89
